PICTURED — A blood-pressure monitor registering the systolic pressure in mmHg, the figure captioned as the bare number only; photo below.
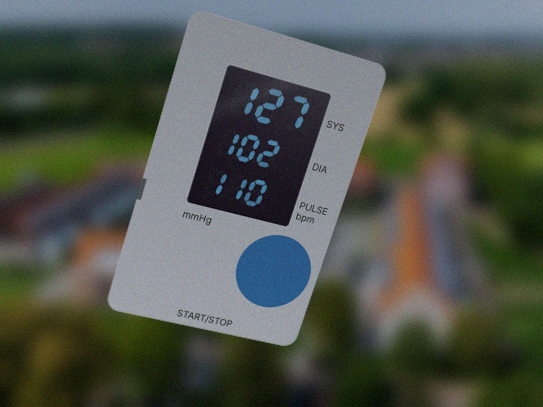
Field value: 127
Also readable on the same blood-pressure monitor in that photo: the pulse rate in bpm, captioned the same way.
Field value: 110
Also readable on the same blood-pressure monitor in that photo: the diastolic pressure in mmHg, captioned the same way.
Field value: 102
